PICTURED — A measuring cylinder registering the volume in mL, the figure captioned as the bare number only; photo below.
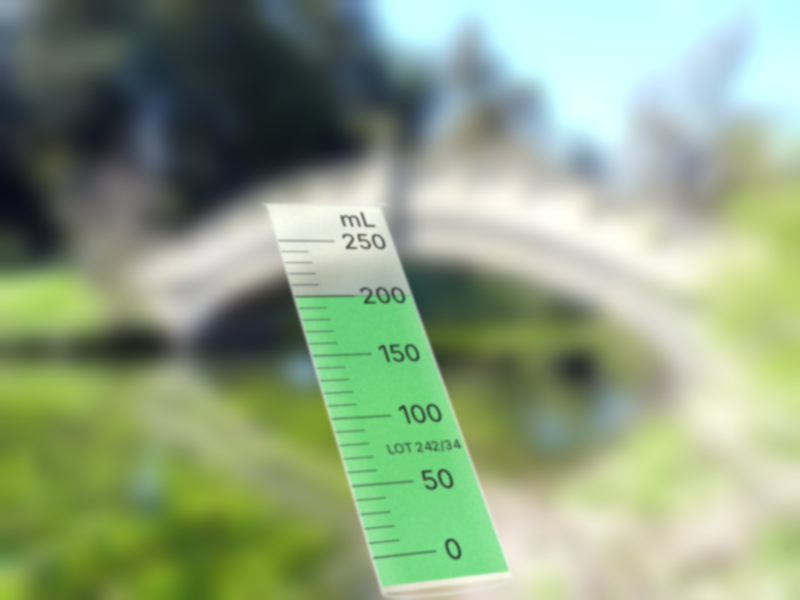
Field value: 200
